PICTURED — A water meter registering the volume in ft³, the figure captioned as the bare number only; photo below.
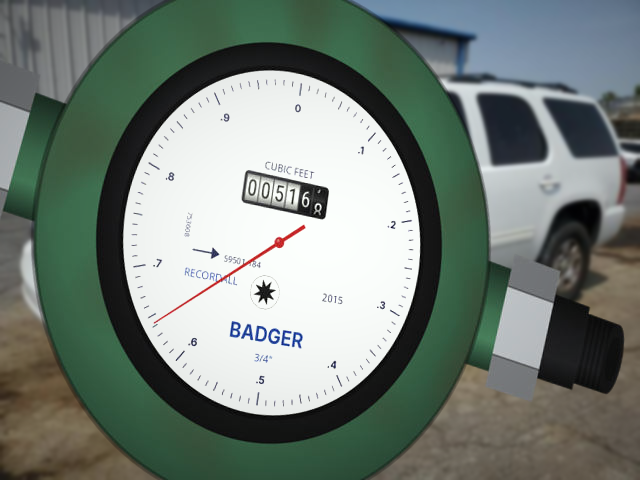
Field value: 5167.64
